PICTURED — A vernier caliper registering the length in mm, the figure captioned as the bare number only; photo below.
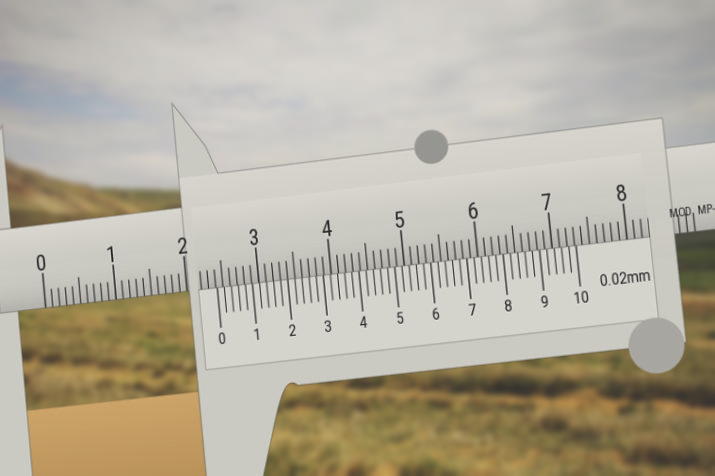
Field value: 24.2
